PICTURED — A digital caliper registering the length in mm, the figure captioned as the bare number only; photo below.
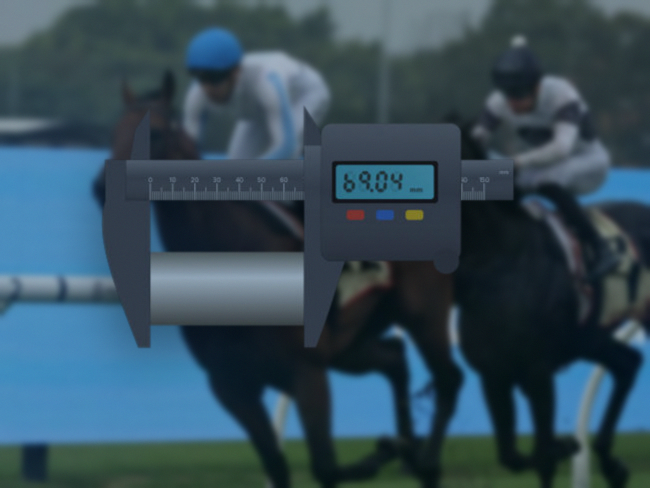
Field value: 69.04
